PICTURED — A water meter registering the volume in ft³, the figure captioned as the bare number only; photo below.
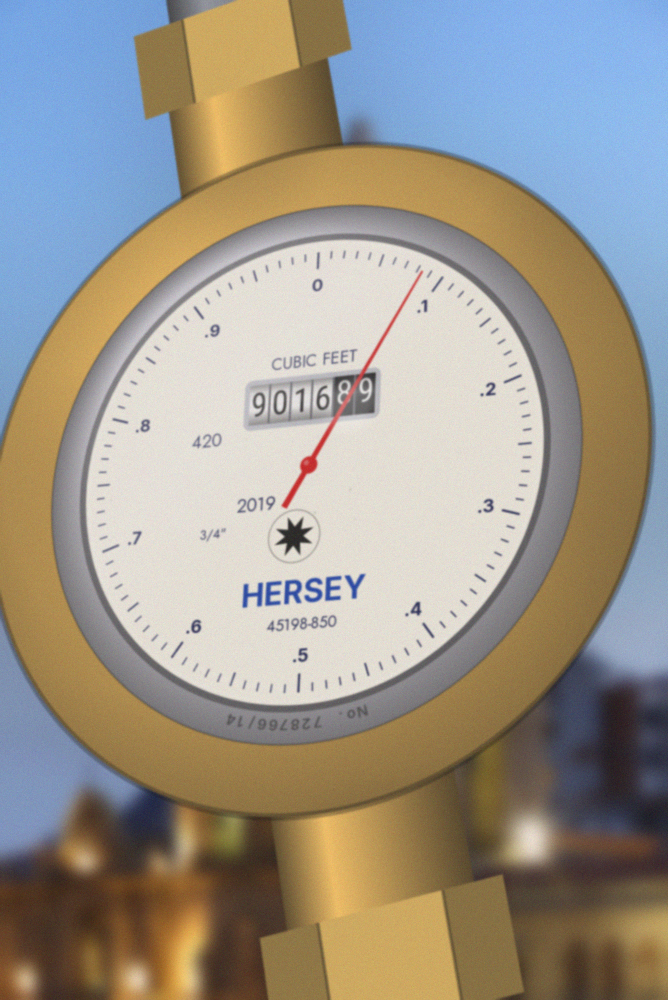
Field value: 901689.08
